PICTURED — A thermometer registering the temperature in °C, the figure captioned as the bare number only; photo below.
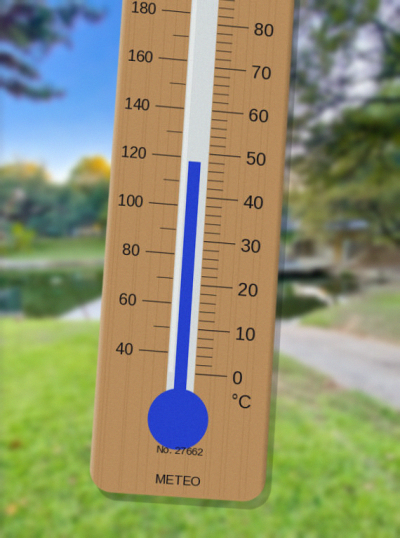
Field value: 48
